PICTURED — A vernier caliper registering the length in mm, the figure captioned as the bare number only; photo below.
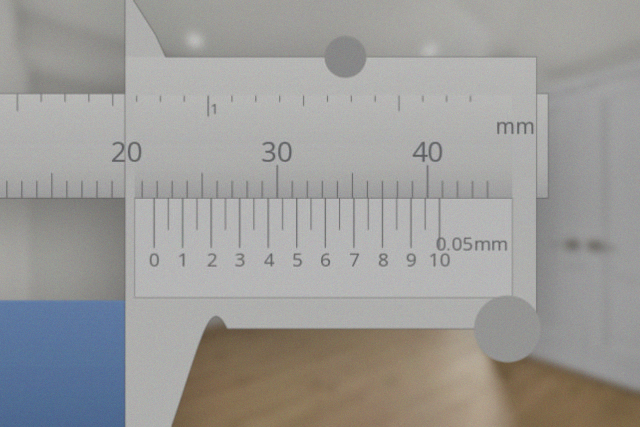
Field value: 21.8
